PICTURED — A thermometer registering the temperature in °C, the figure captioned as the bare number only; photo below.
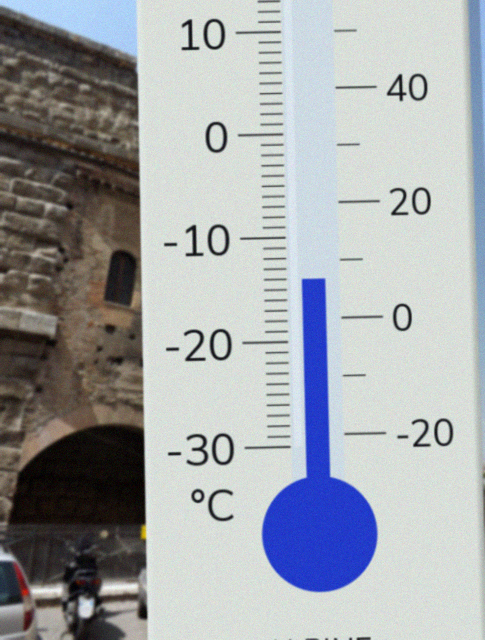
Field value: -14
